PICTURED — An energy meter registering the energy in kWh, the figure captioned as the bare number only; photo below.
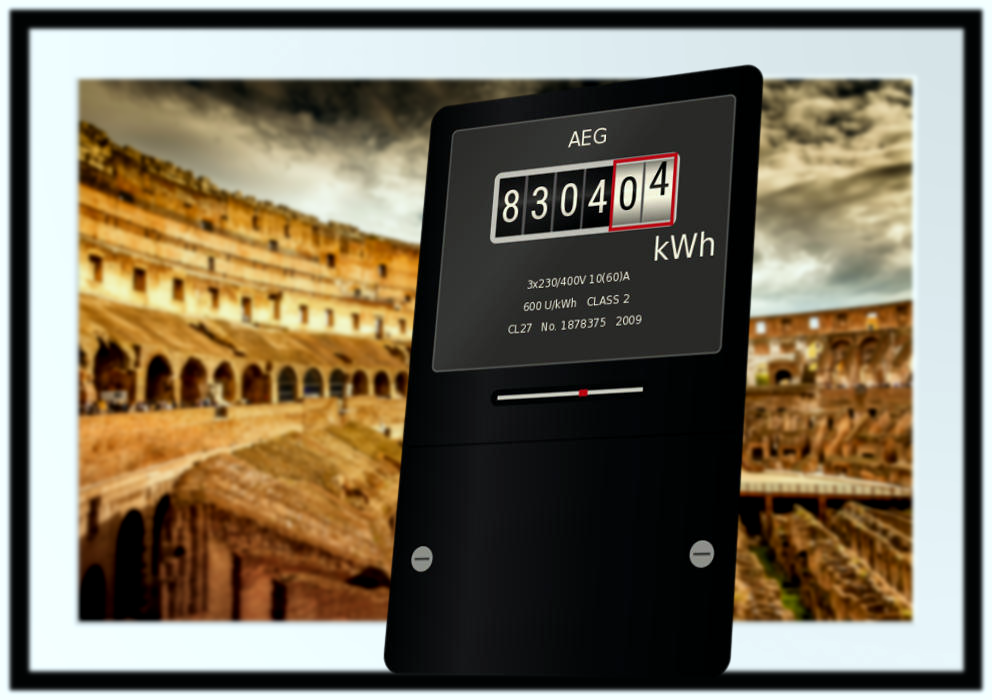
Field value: 8304.04
